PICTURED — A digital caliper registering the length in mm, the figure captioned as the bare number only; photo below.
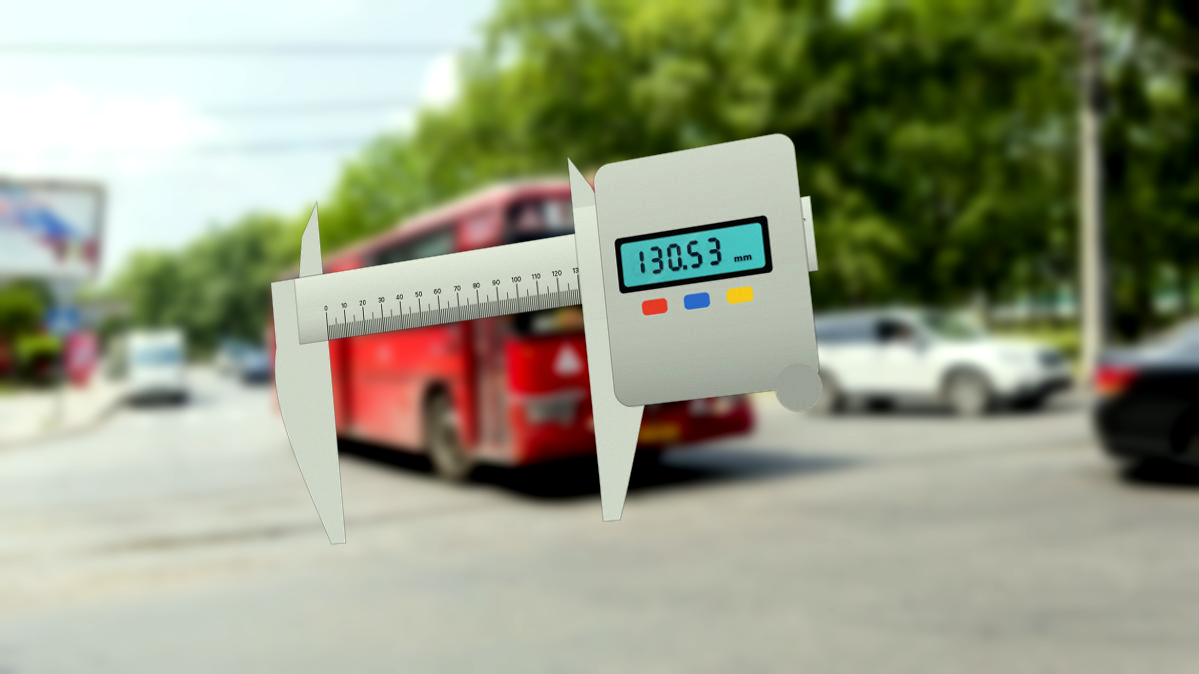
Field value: 130.53
